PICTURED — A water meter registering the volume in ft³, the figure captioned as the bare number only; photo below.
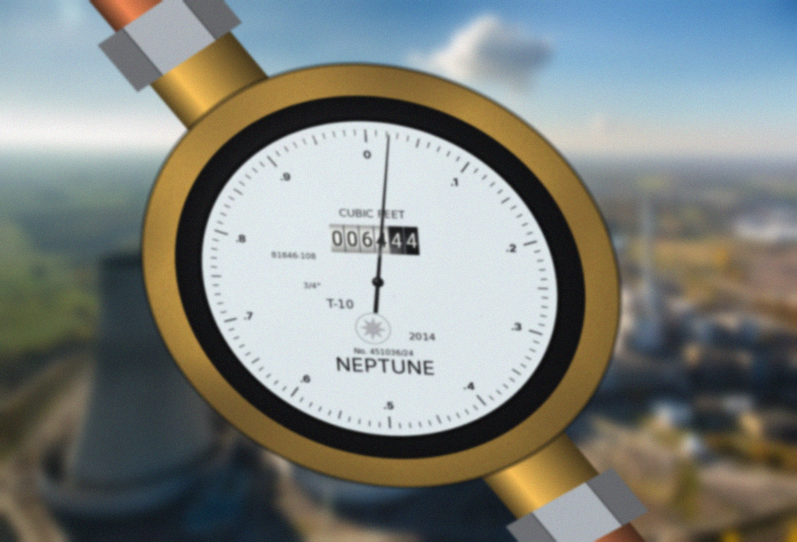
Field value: 6444.02
